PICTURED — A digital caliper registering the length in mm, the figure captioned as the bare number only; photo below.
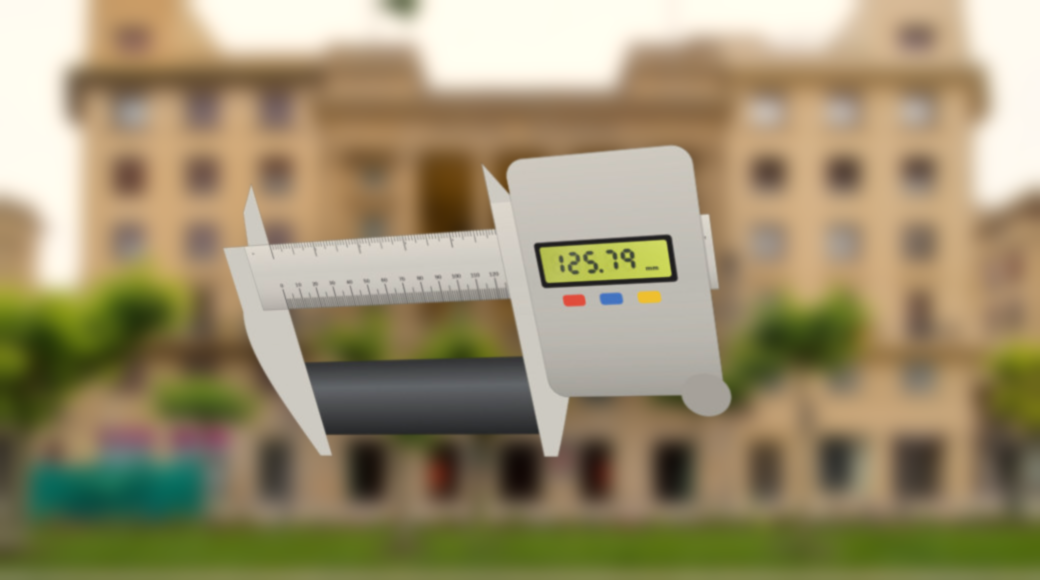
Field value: 125.79
